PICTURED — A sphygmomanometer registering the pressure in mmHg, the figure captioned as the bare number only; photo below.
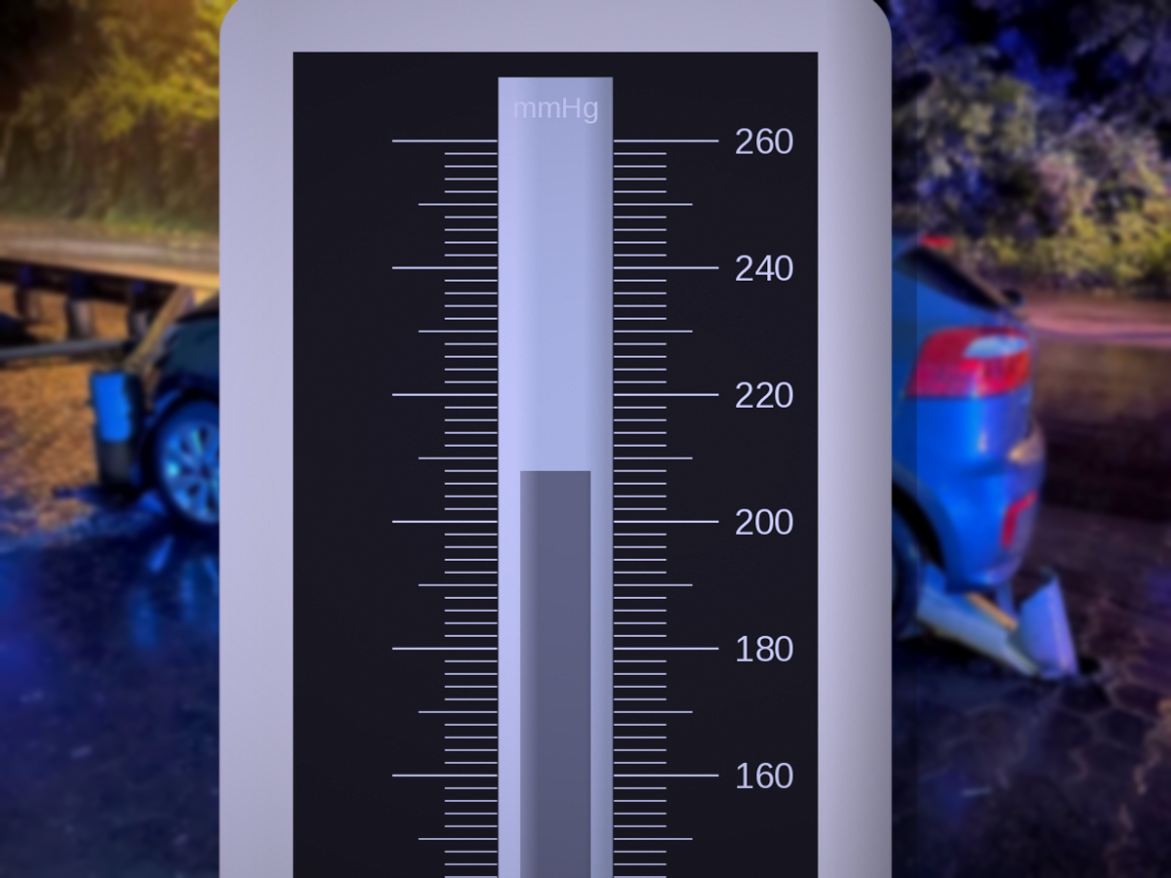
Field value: 208
